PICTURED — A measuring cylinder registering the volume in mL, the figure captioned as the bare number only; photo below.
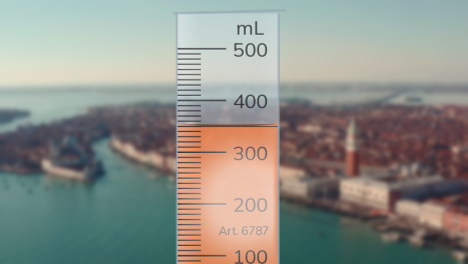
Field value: 350
